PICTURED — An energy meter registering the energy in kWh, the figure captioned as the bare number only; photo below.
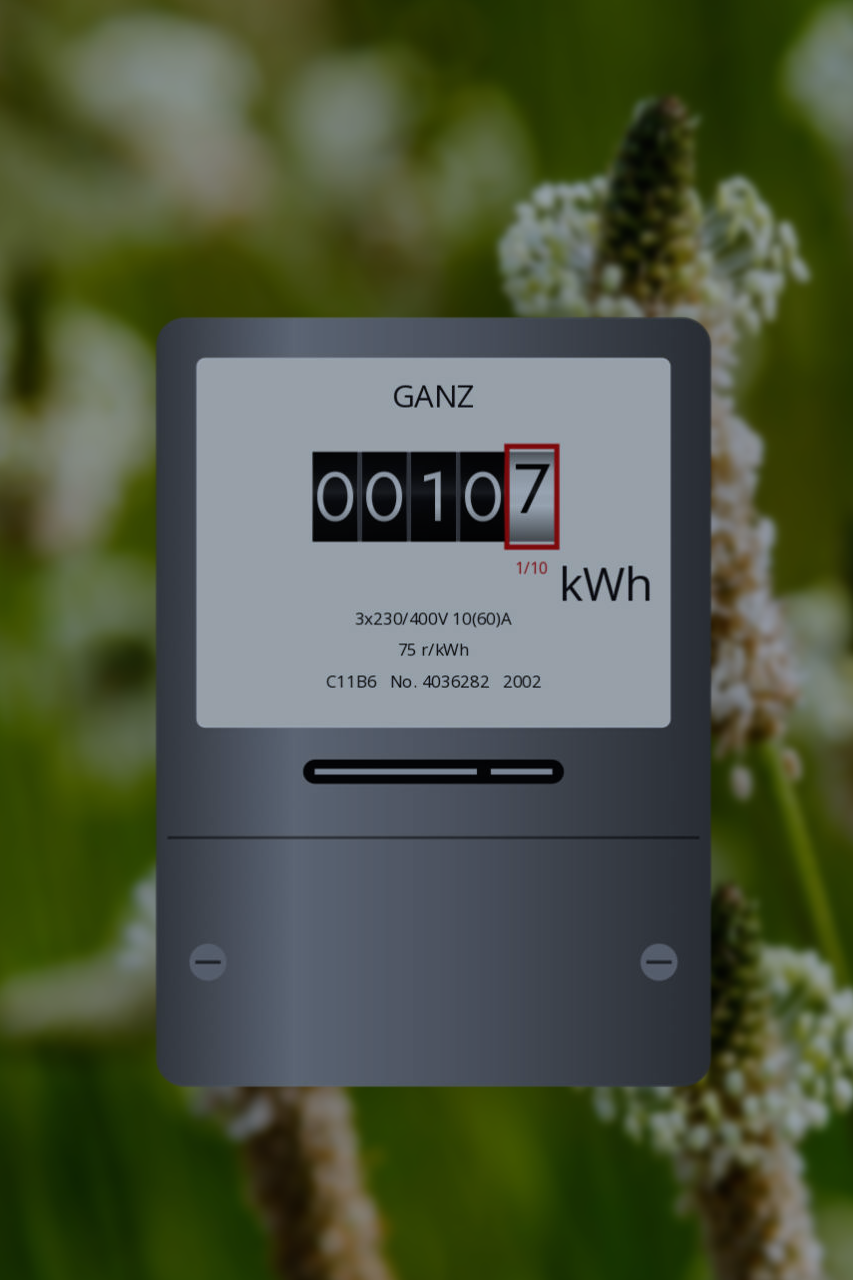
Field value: 10.7
